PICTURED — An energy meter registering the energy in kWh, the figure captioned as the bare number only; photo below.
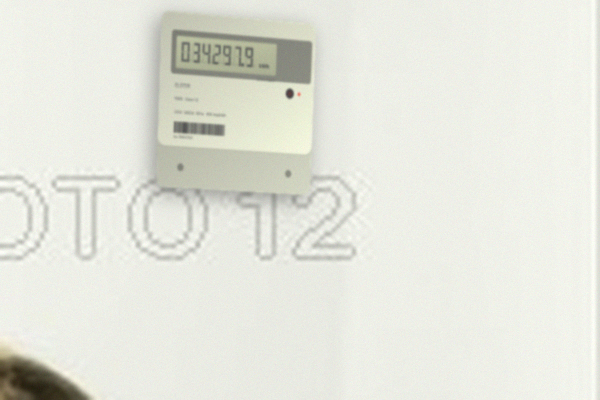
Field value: 34297.9
